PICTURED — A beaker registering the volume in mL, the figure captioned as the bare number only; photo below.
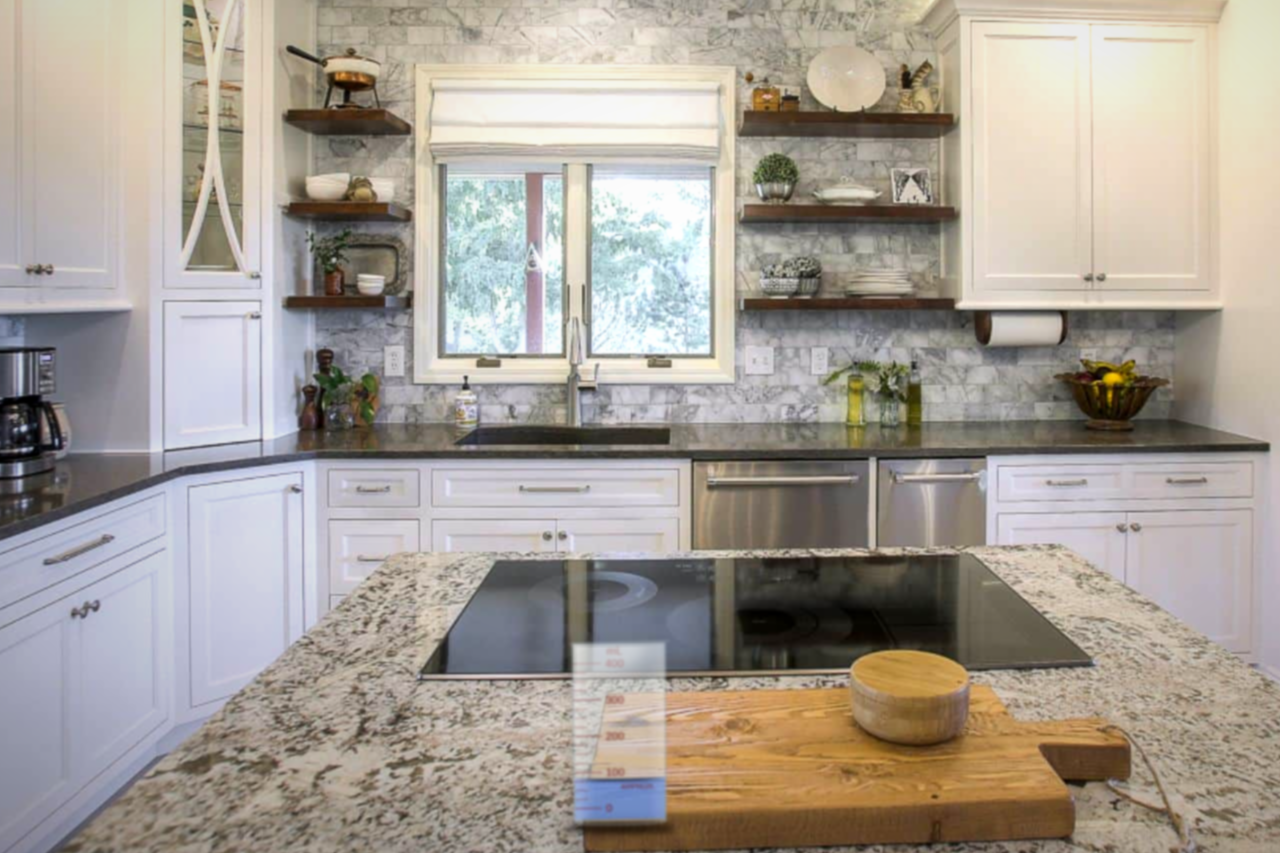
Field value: 75
